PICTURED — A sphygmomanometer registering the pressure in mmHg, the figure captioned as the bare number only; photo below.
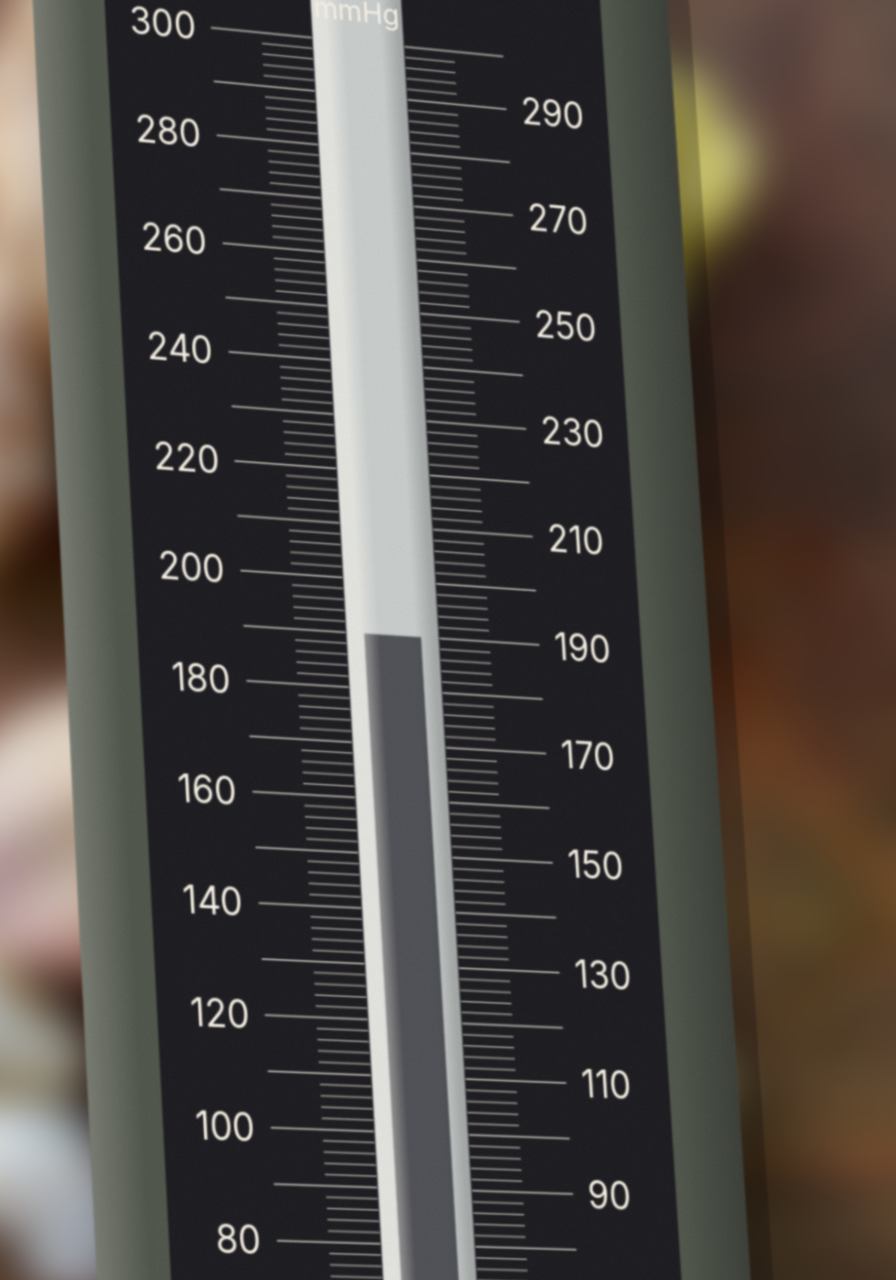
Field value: 190
